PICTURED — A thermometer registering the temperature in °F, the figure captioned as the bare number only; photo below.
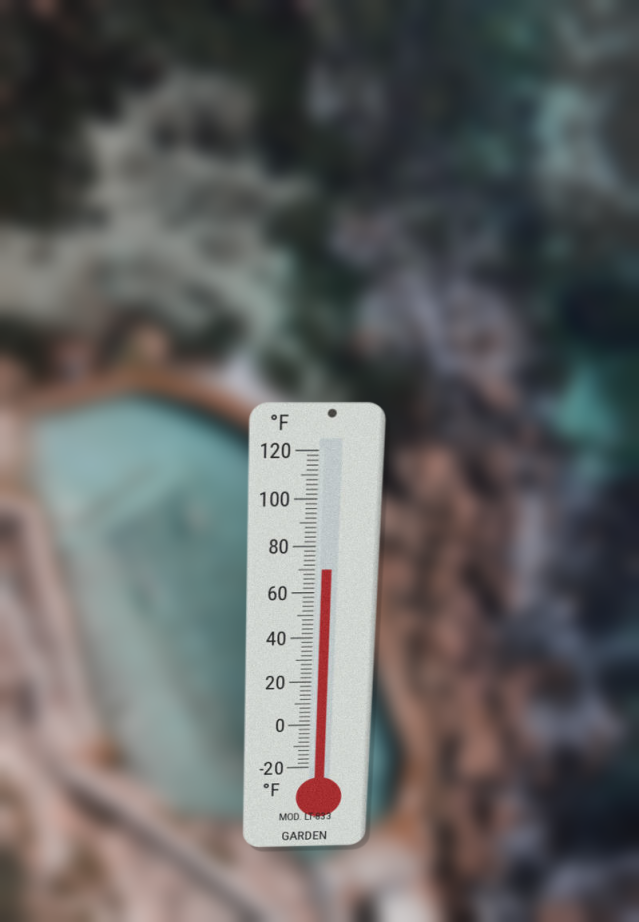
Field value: 70
